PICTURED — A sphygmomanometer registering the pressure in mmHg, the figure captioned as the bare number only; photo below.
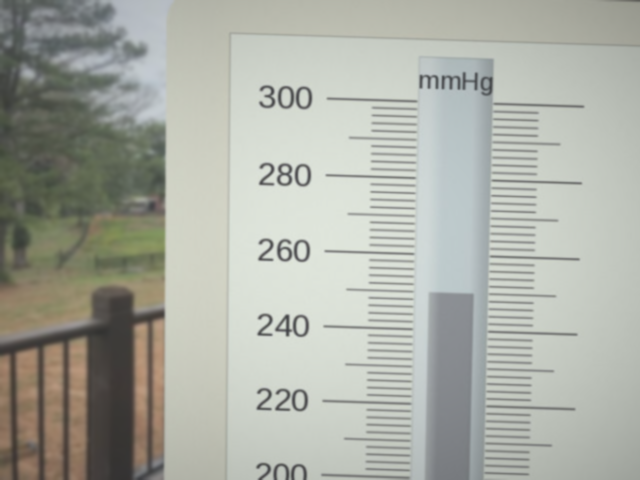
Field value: 250
